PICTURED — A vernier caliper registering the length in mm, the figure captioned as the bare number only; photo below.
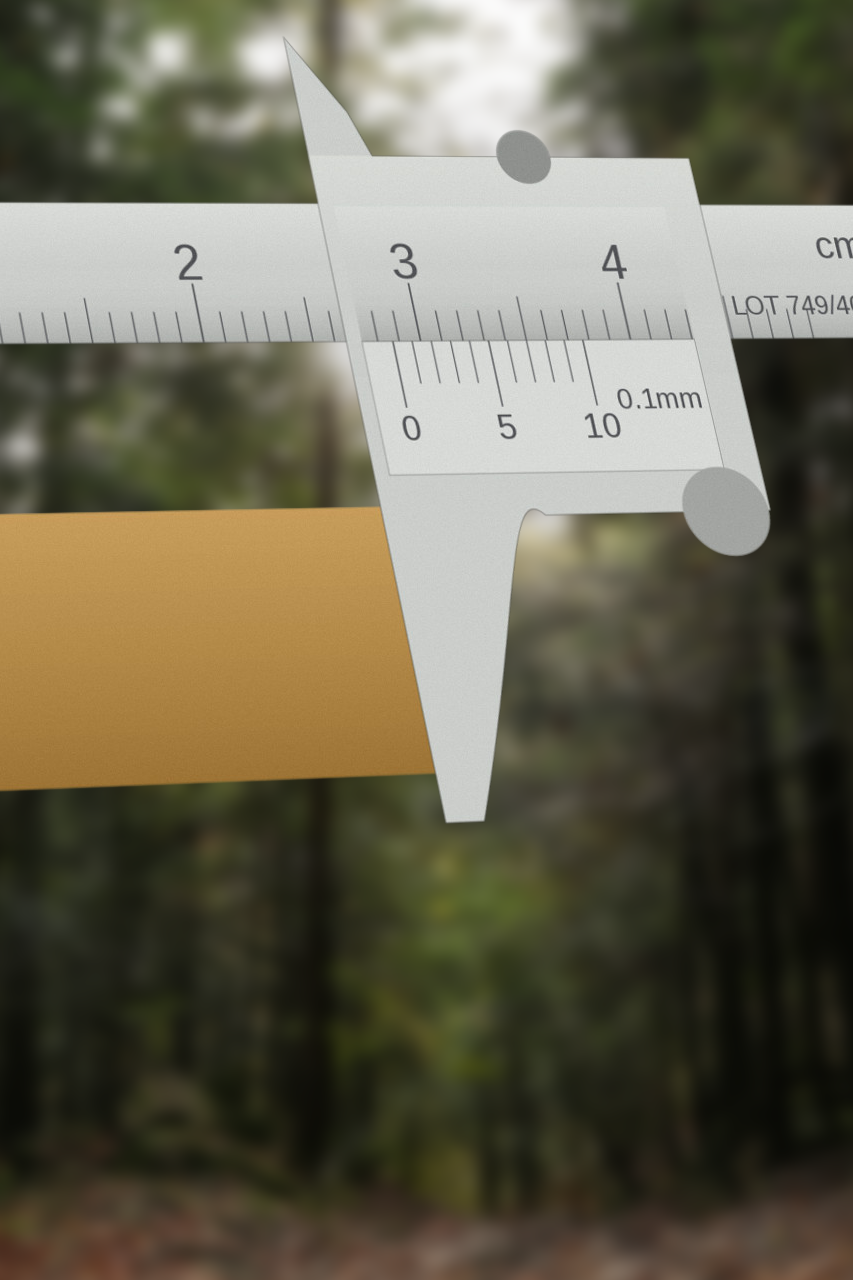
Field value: 28.7
